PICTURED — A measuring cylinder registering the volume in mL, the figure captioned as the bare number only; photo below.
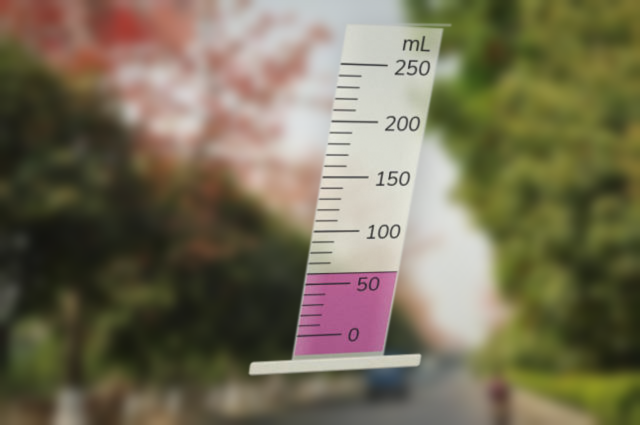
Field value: 60
